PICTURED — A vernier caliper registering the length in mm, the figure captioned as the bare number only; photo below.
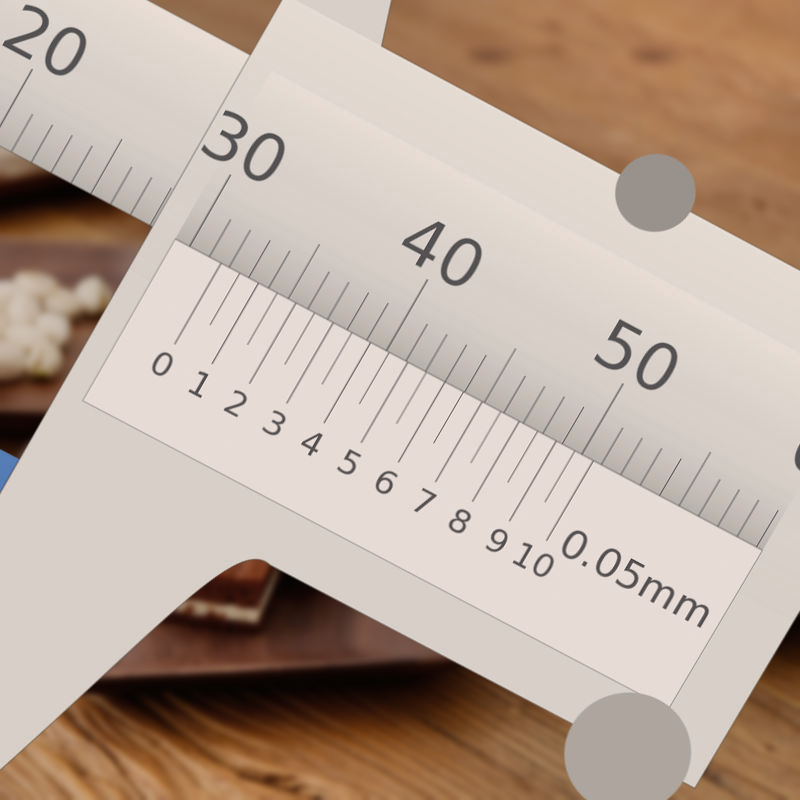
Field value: 31.6
